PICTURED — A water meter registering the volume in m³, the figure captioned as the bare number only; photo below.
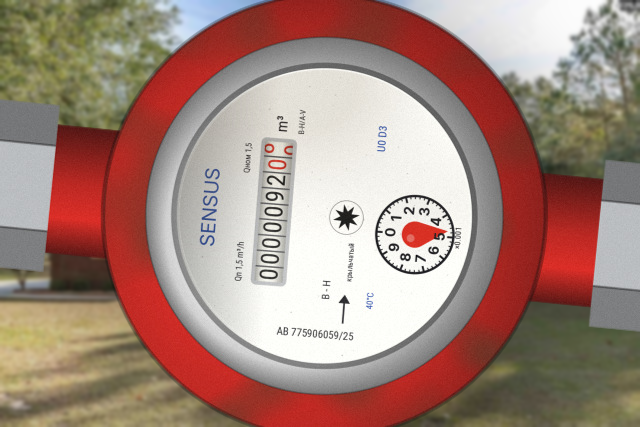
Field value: 92.084
